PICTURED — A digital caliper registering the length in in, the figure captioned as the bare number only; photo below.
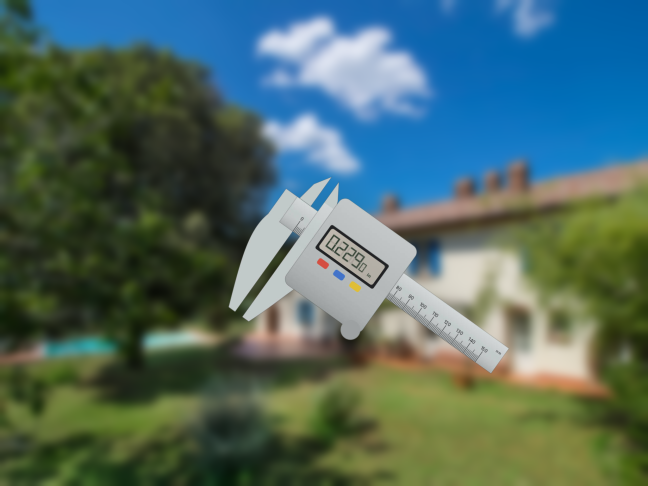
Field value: 0.2290
